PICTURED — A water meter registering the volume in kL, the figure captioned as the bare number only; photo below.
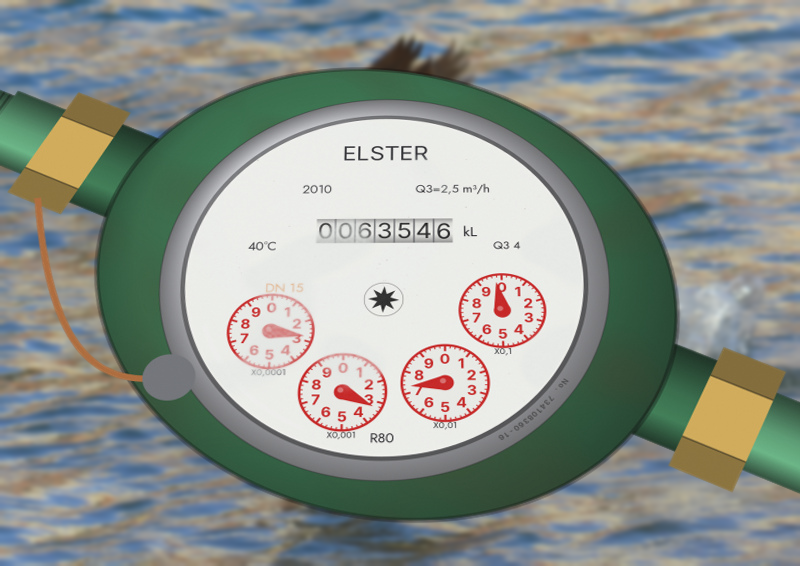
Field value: 63545.9732
